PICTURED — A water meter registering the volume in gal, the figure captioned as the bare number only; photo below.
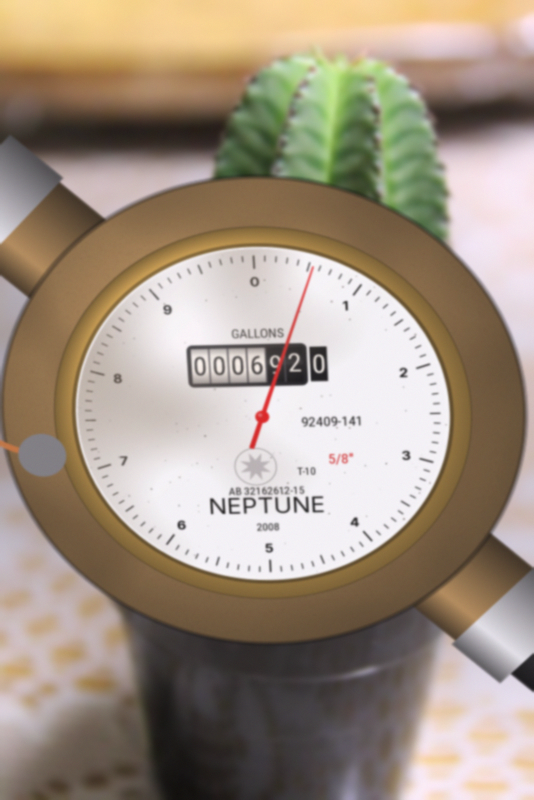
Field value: 6920.5
